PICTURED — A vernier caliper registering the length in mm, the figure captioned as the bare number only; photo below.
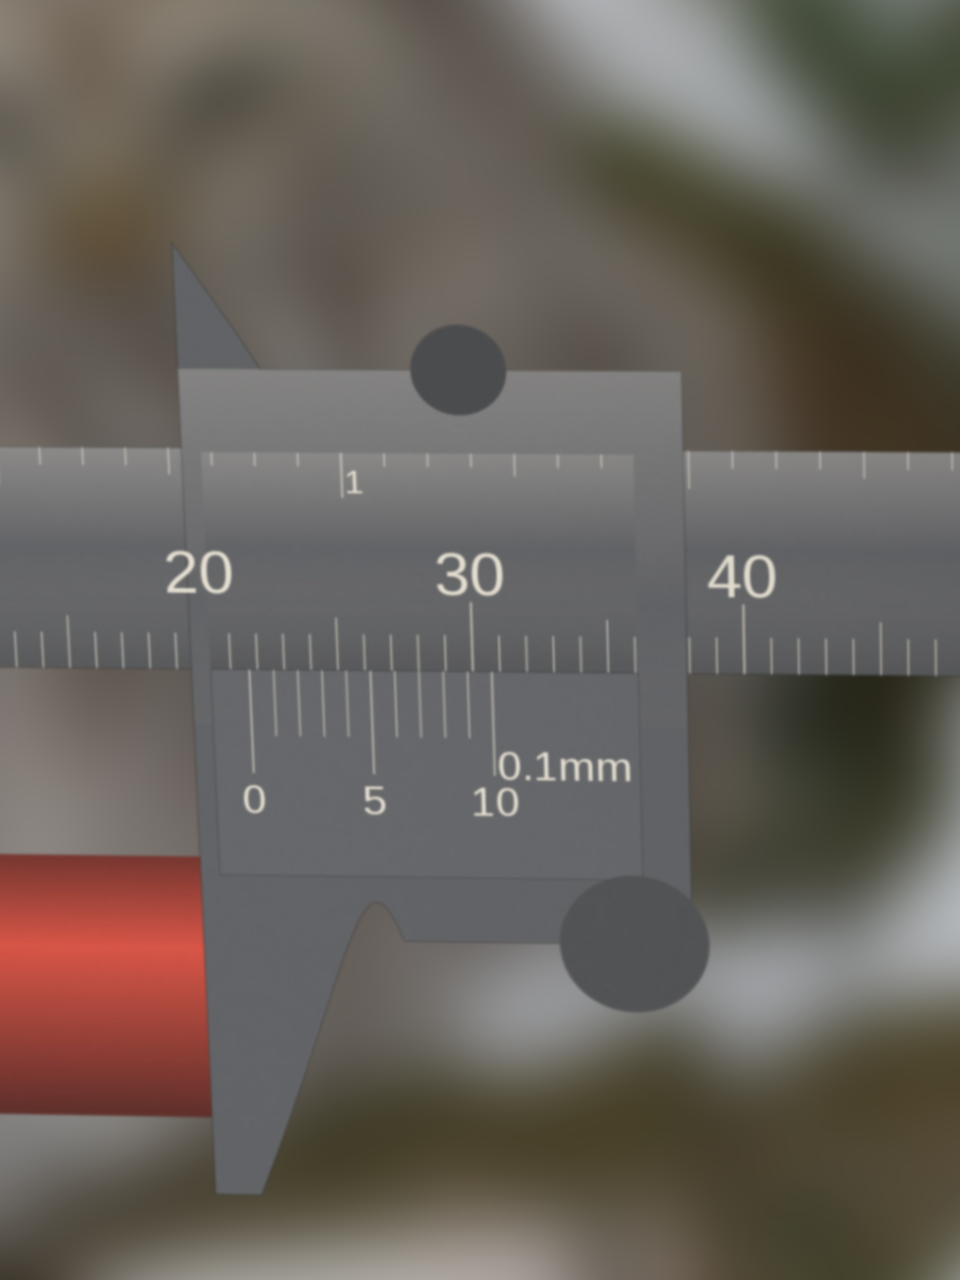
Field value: 21.7
